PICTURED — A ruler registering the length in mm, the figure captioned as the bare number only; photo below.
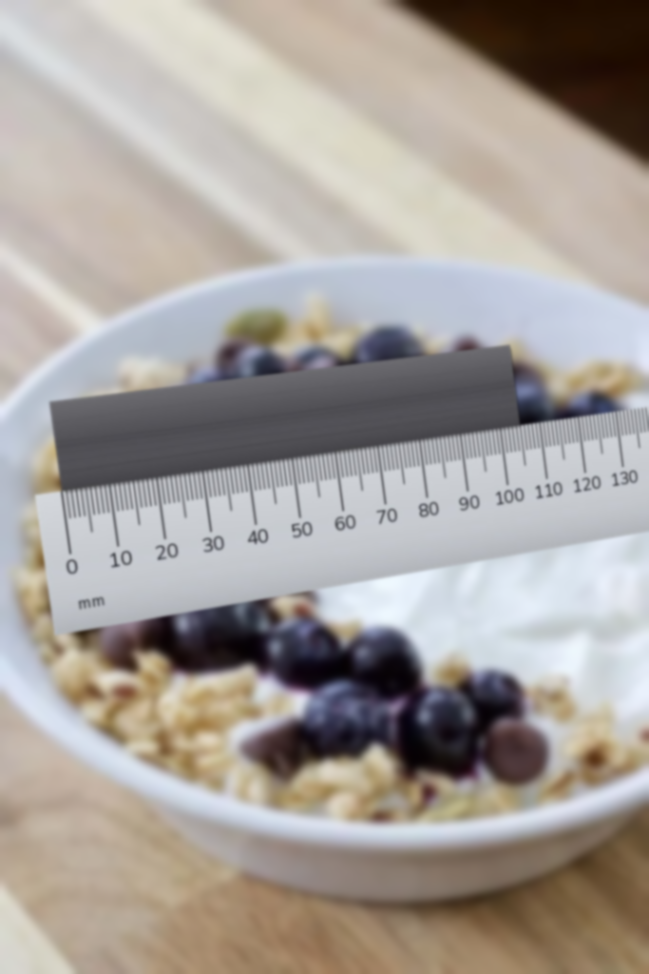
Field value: 105
